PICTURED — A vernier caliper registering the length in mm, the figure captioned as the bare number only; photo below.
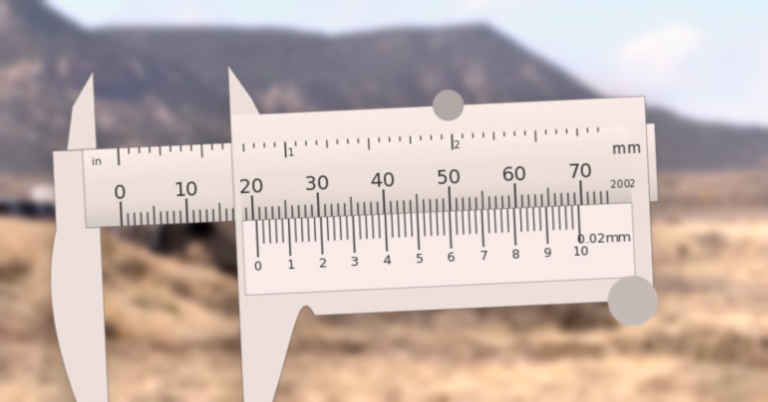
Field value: 20.5
